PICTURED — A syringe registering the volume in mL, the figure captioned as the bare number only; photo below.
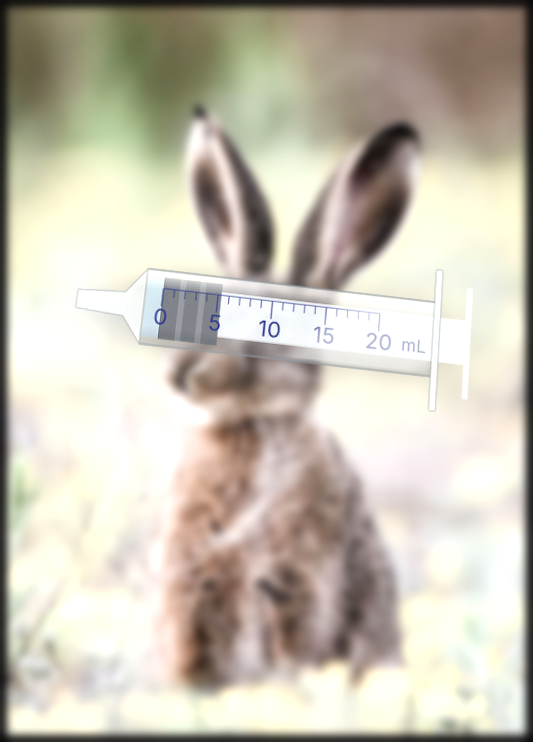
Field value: 0
